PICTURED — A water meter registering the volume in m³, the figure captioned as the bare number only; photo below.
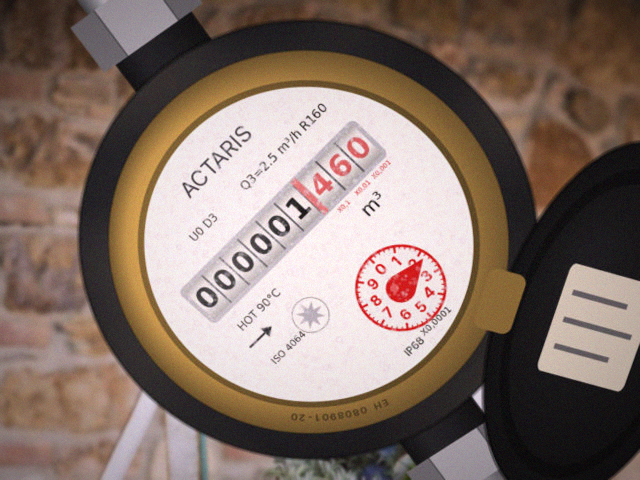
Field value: 1.4602
